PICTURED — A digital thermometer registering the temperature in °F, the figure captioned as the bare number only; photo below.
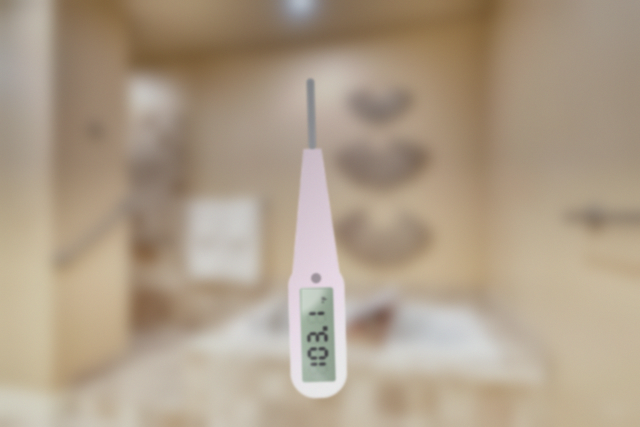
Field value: 103.1
